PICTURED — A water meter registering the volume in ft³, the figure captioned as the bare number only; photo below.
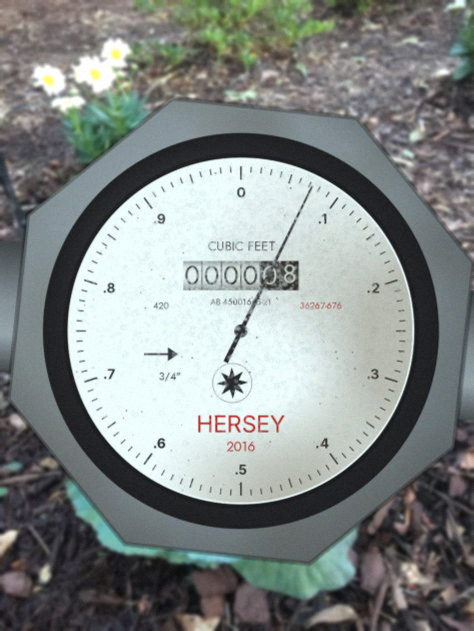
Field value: 8.07
